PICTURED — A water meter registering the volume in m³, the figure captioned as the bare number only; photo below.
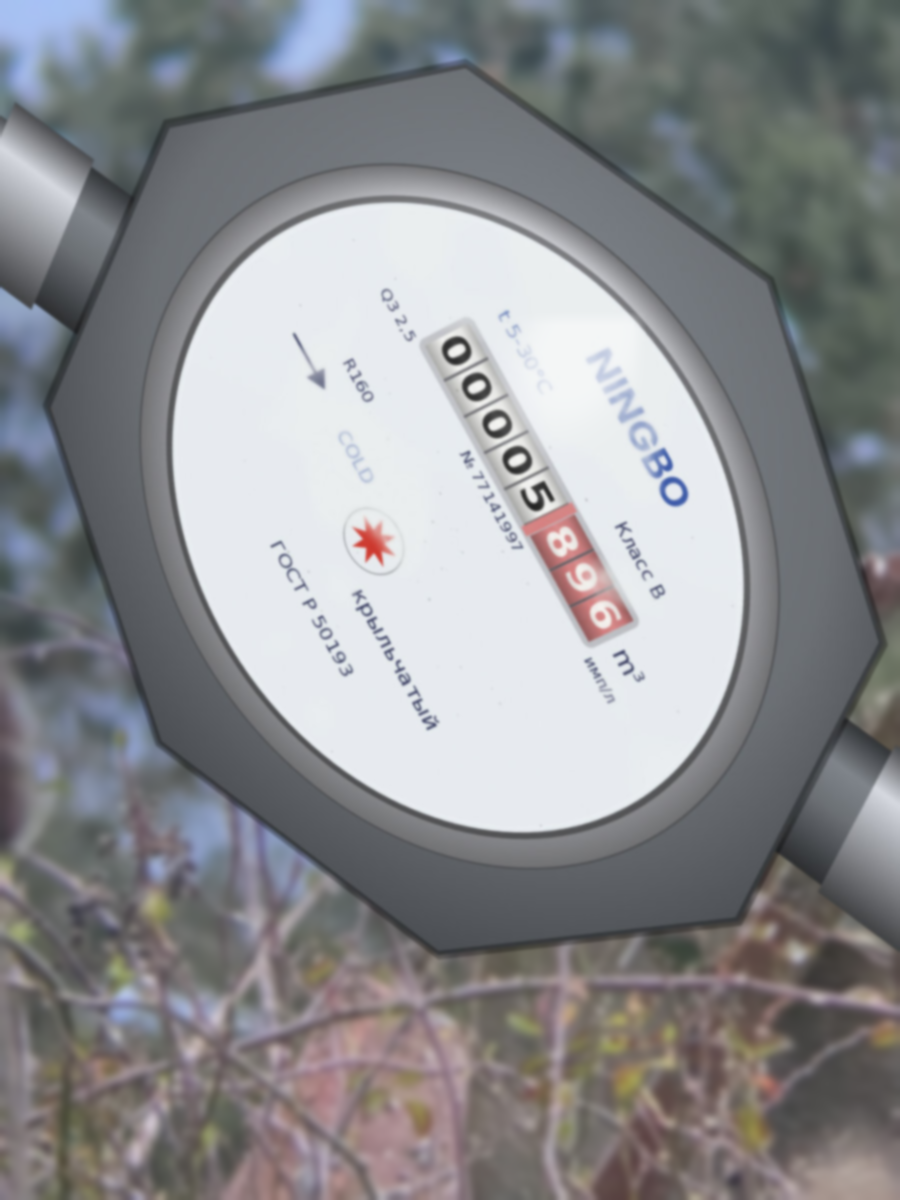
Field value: 5.896
